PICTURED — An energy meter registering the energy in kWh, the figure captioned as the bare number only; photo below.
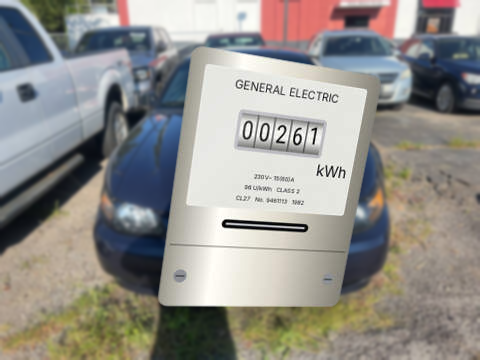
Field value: 261
